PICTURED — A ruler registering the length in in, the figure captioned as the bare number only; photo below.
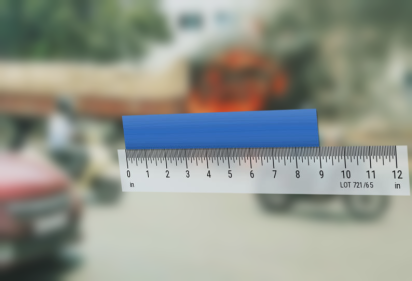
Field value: 9
